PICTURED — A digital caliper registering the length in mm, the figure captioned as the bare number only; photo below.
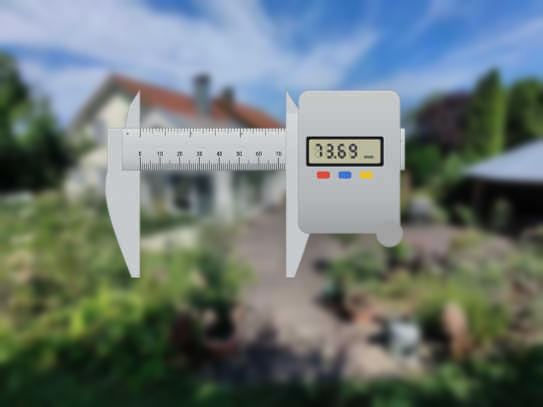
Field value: 73.69
